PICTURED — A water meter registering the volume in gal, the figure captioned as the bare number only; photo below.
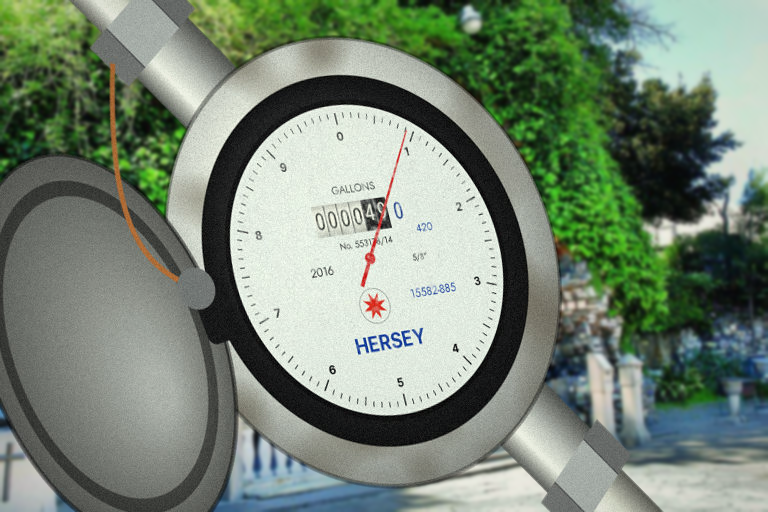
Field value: 490.9
